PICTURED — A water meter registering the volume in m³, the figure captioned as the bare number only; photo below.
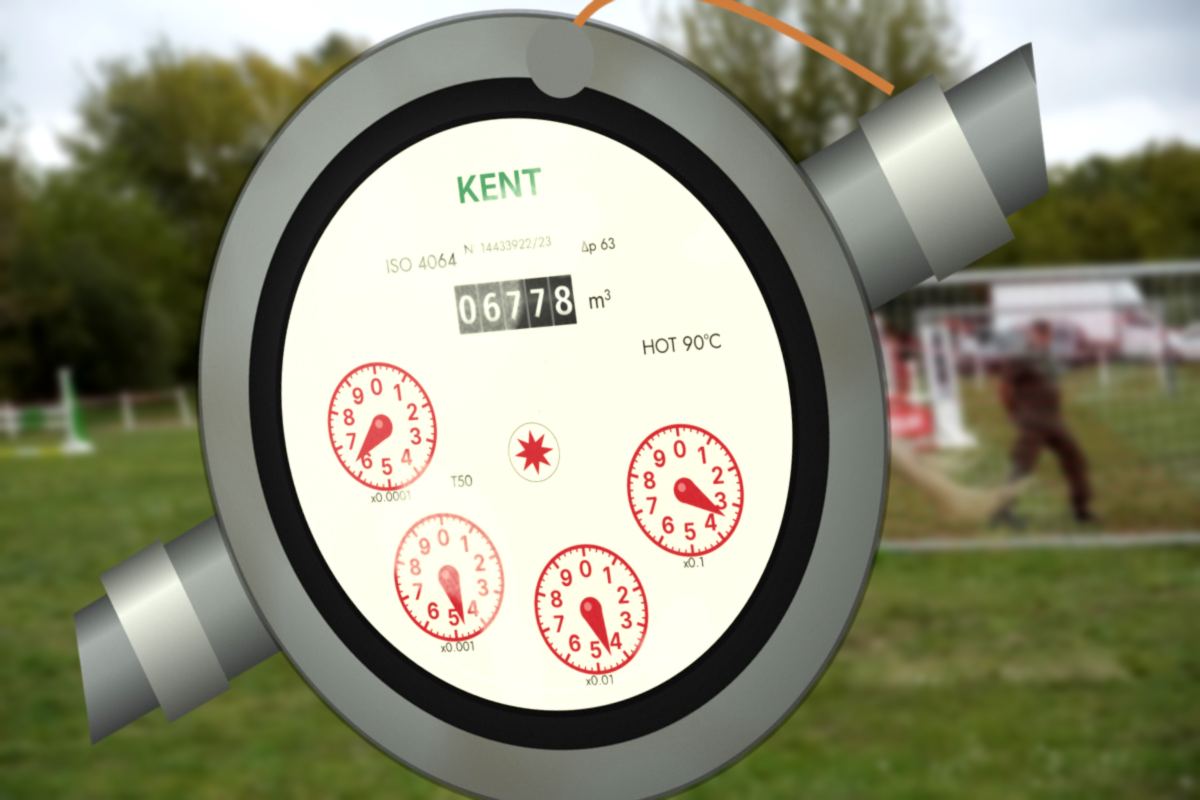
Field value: 6778.3446
